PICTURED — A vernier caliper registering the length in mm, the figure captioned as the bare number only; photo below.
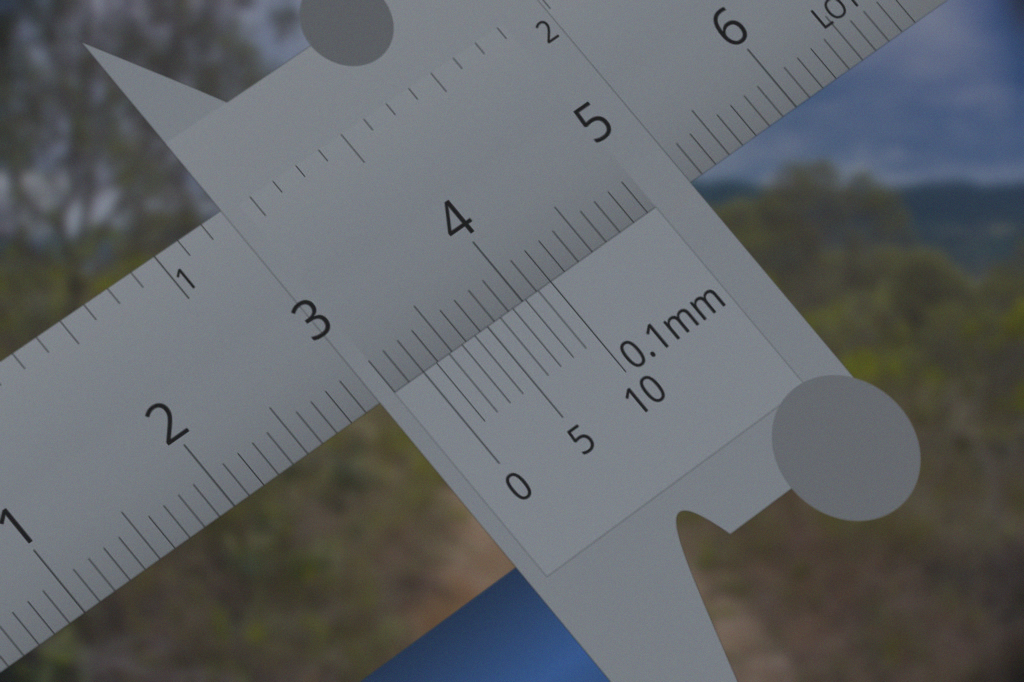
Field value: 33.0
